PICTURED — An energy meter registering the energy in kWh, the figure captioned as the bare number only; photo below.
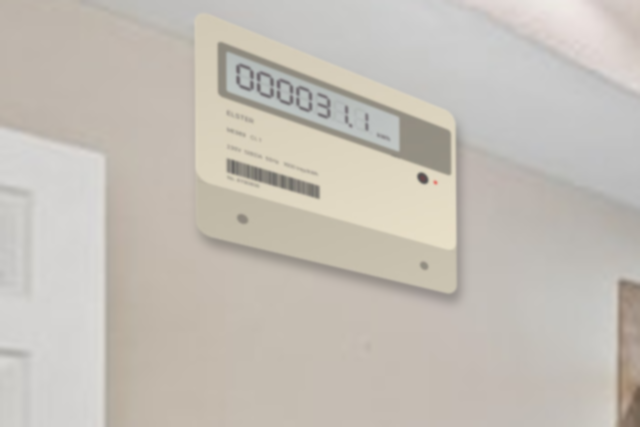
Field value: 31.1
